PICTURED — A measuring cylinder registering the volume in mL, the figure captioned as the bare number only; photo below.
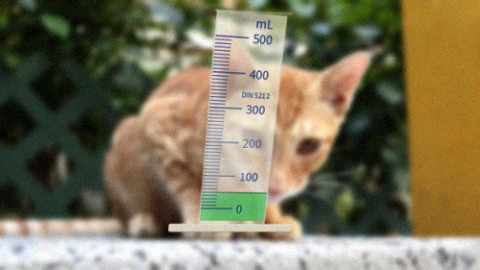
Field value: 50
